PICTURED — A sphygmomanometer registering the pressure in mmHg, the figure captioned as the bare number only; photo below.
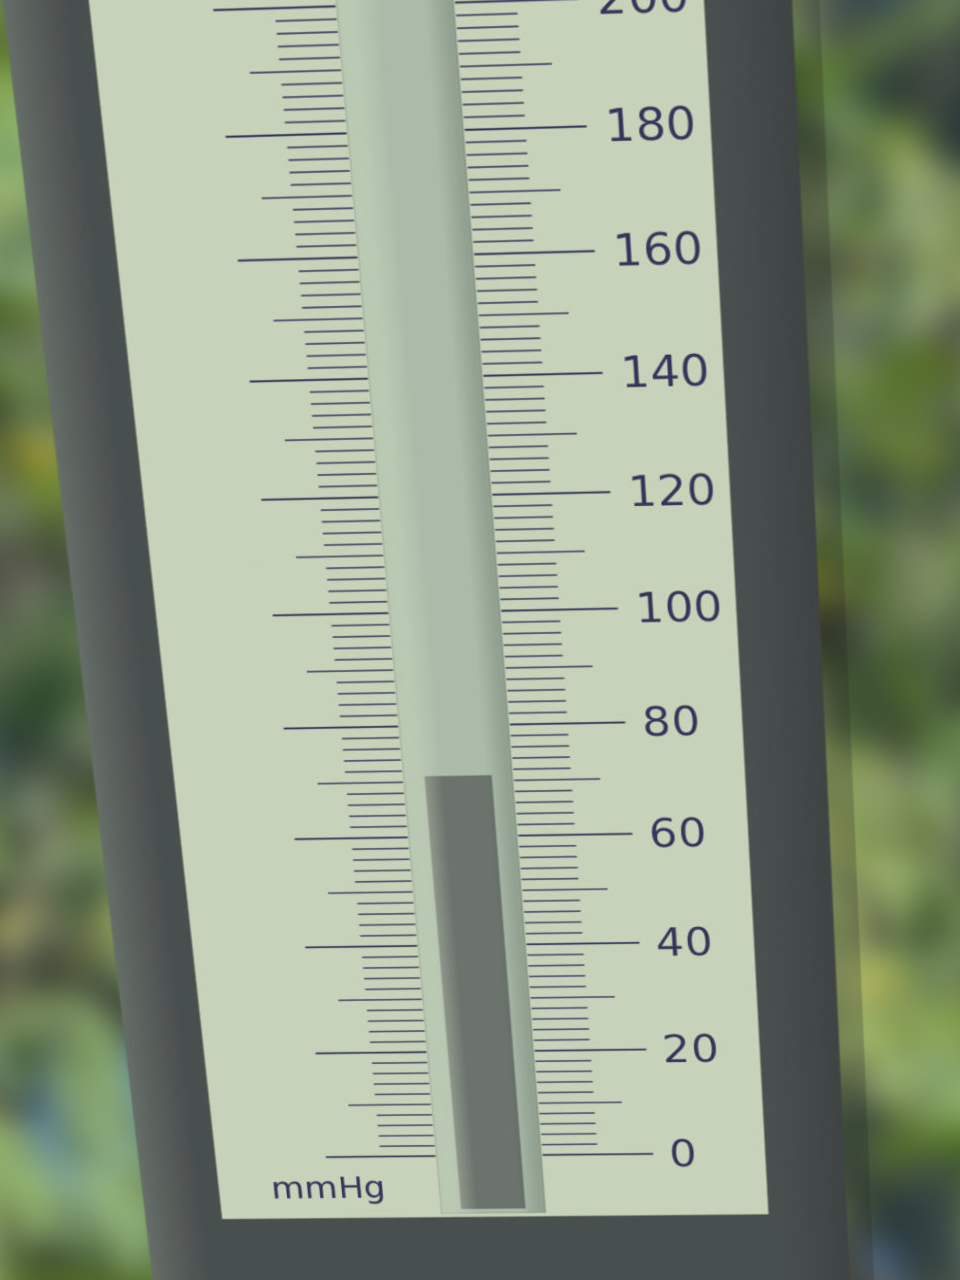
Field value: 71
